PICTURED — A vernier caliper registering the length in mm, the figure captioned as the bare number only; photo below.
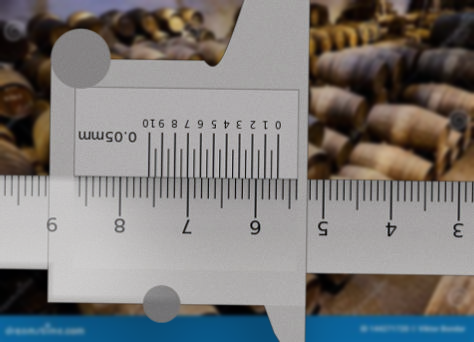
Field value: 56.8
